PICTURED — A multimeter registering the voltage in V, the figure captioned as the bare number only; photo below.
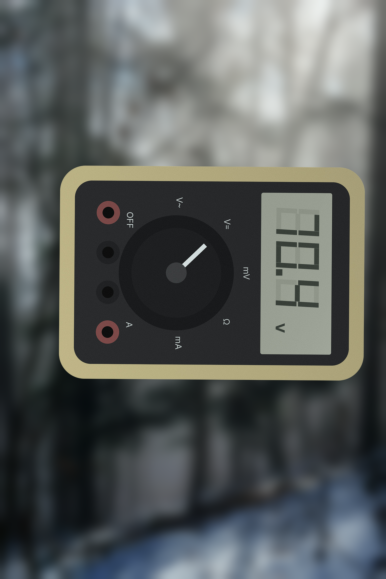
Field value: 70.4
